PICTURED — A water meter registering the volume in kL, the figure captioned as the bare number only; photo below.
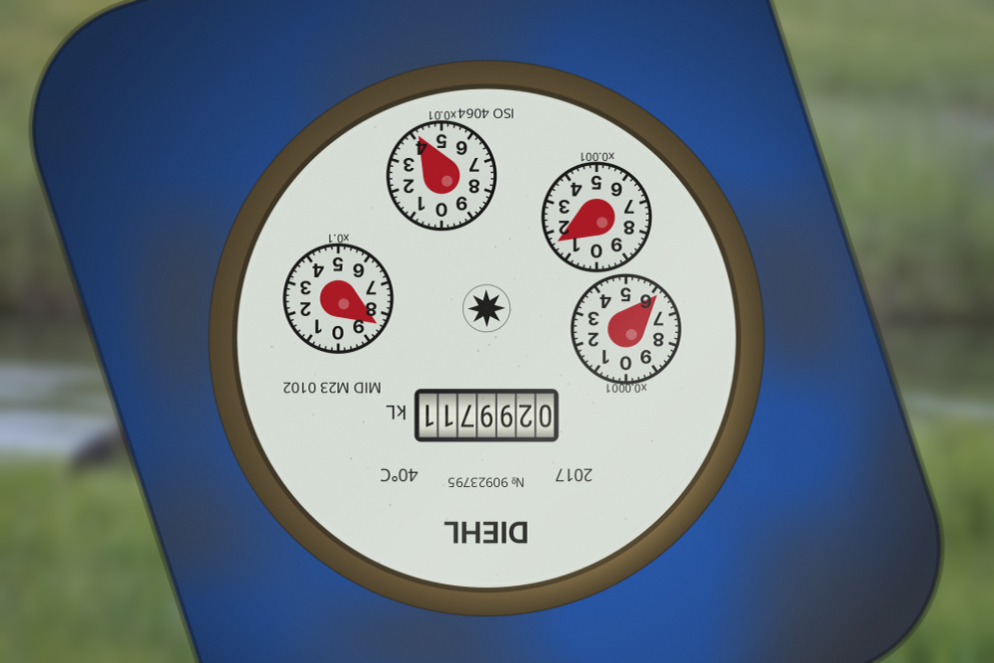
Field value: 299711.8416
